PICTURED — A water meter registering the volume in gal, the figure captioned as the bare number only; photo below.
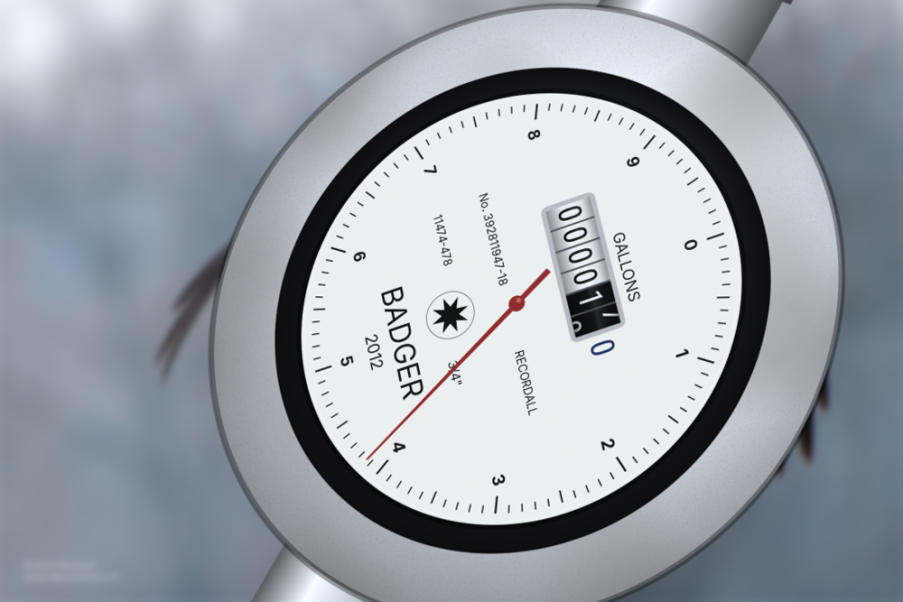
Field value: 174.1
